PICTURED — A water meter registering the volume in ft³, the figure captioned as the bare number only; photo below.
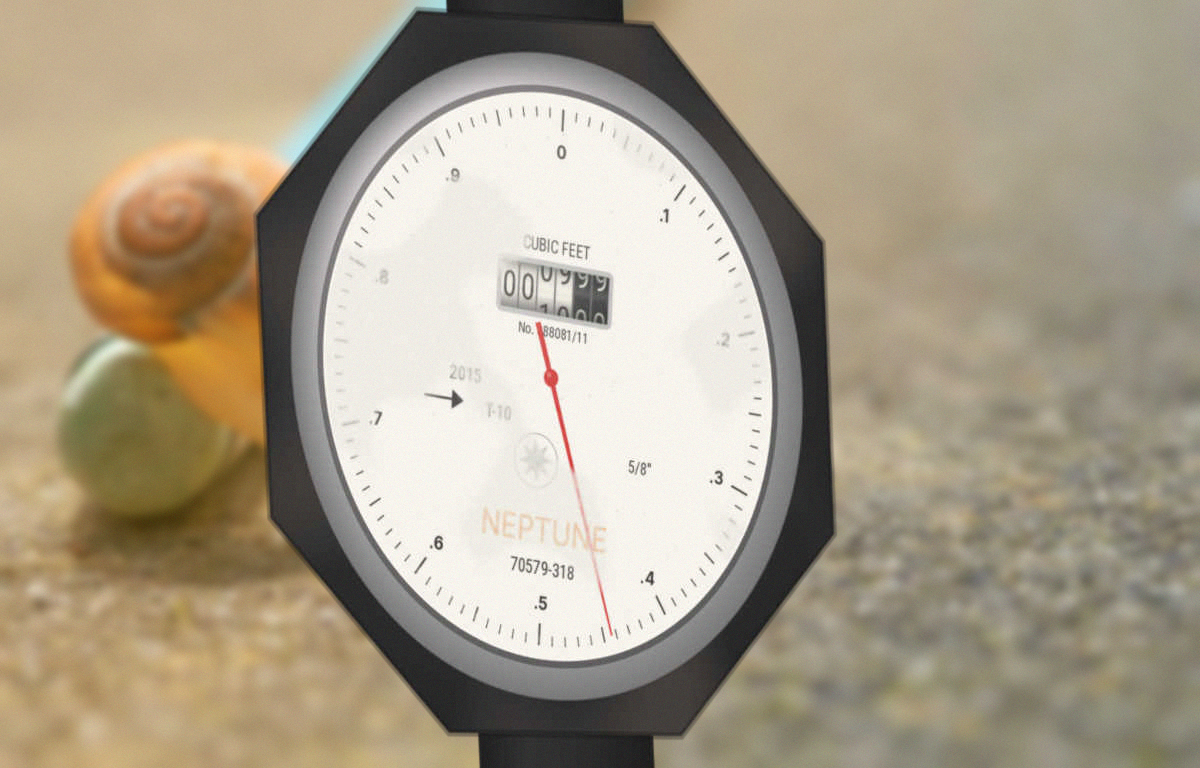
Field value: 999.44
